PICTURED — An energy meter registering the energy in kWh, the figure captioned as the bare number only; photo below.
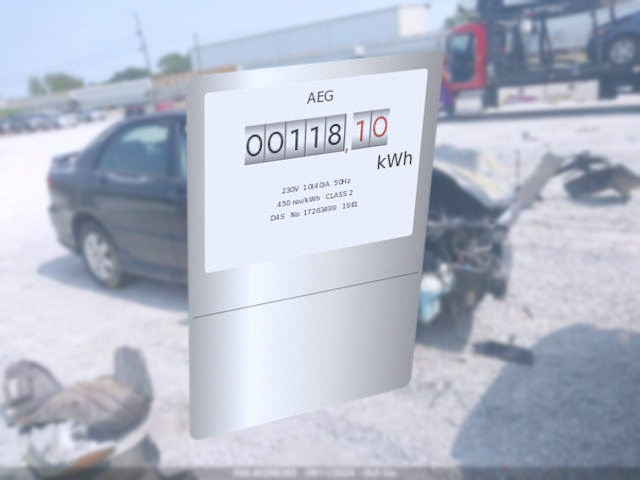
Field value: 118.10
